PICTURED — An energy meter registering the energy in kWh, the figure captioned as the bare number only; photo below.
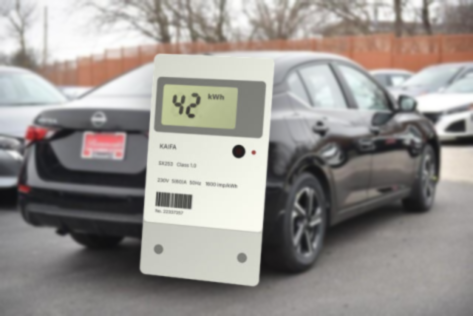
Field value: 42
